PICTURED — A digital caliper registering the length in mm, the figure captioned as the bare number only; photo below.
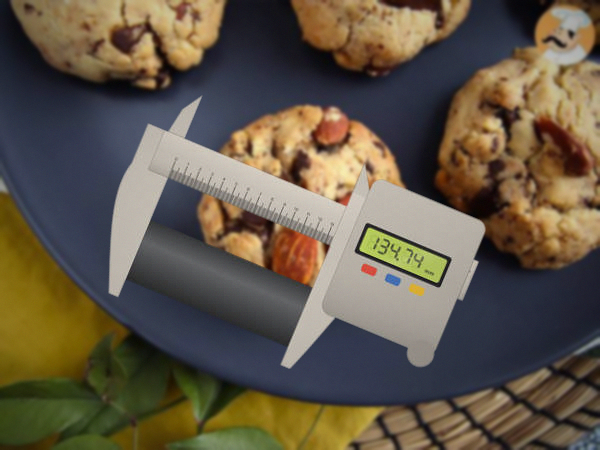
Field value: 134.74
